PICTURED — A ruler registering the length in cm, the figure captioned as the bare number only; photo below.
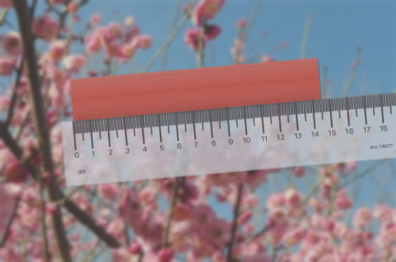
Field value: 14.5
